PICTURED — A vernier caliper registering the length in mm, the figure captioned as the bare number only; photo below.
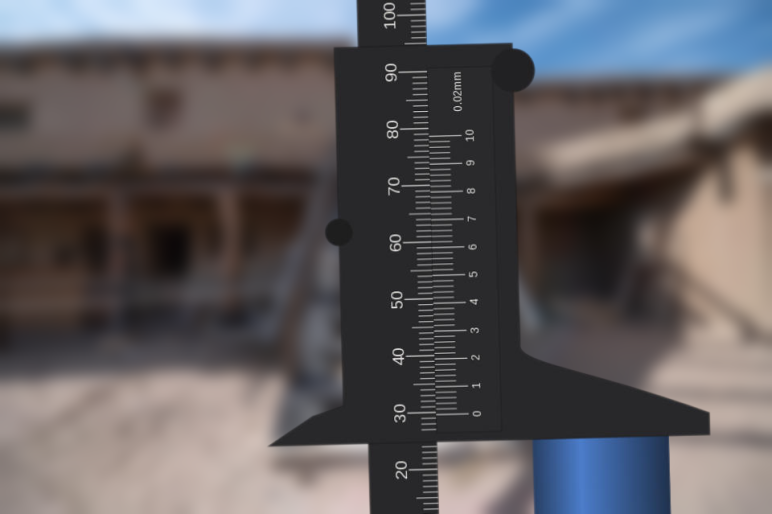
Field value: 29.6
